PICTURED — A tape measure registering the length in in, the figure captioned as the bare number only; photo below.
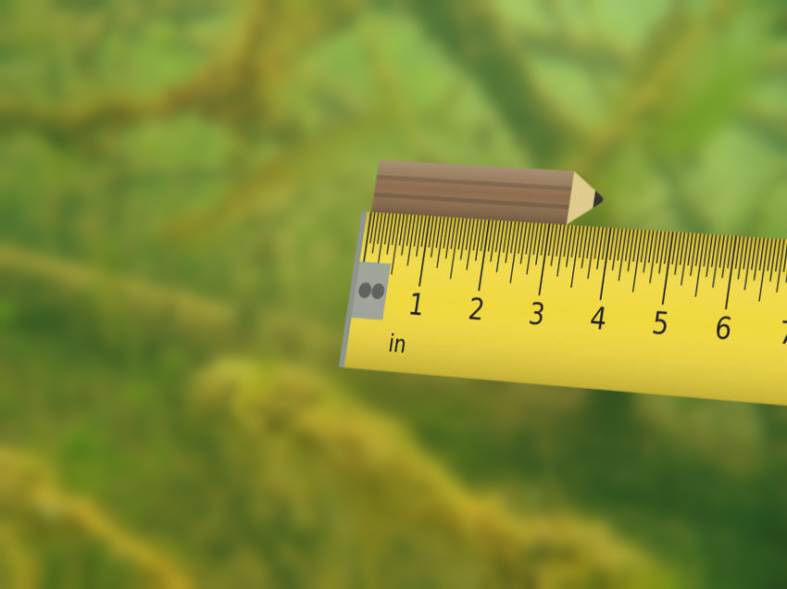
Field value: 3.8125
